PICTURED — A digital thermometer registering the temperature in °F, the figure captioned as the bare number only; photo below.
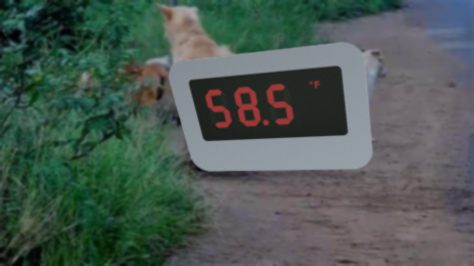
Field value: 58.5
